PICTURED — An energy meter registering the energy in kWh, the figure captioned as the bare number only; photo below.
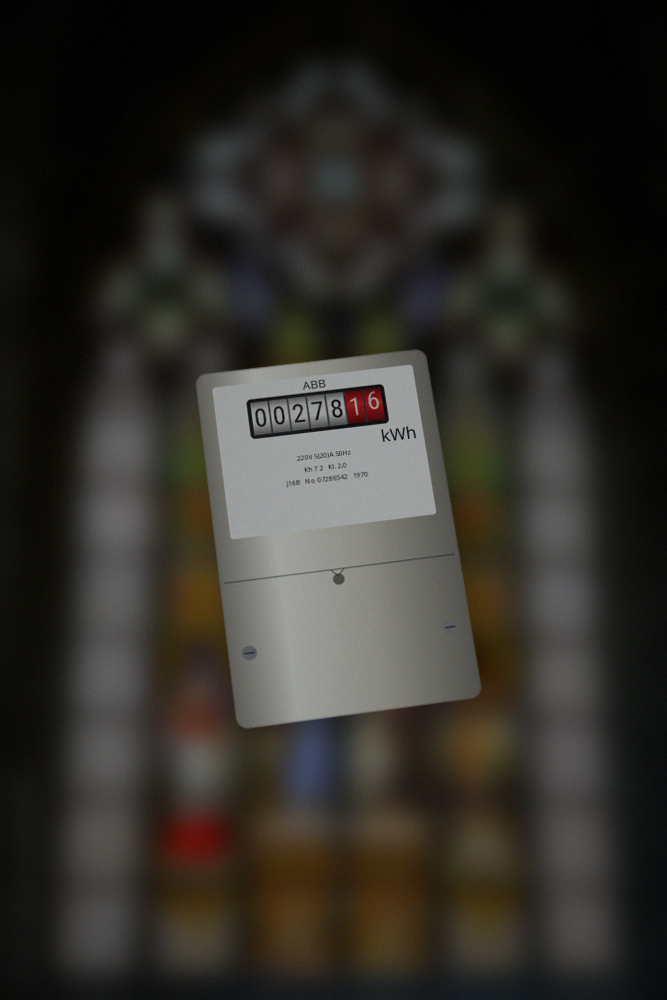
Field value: 278.16
